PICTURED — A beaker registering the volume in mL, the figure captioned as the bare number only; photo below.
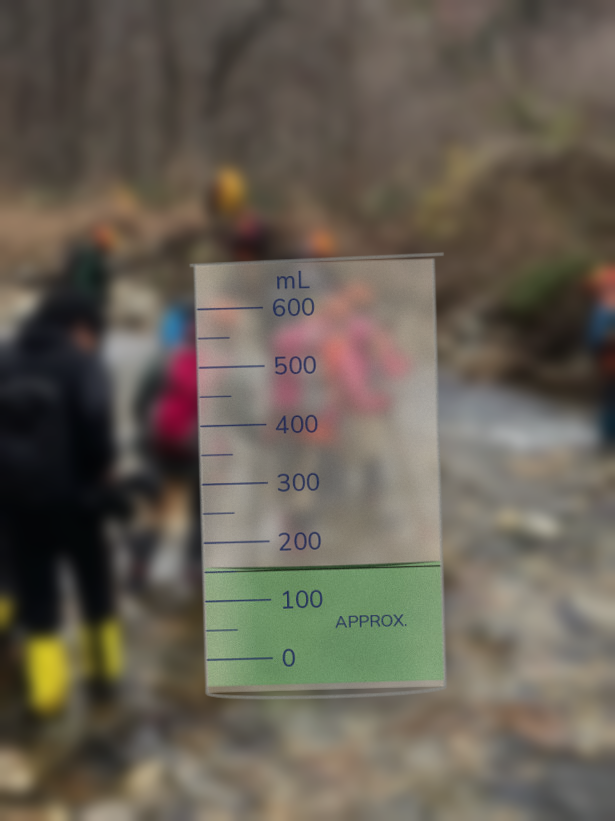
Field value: 150
